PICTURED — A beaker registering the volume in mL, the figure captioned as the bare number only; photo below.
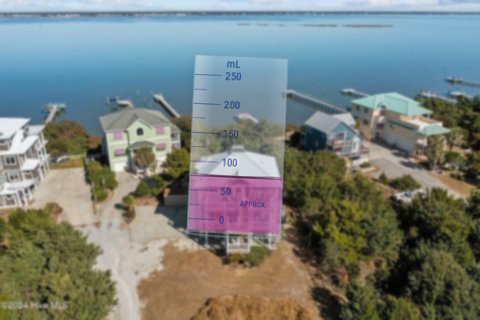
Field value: 75
